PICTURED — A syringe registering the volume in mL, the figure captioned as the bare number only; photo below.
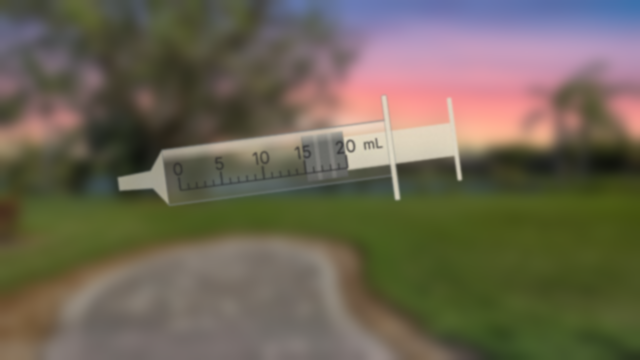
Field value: 15
